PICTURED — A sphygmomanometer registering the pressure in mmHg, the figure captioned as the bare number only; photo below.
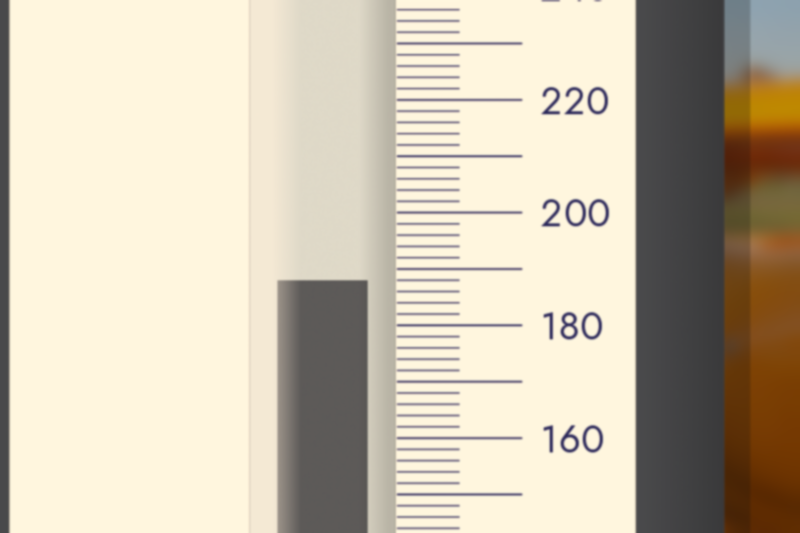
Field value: 188
